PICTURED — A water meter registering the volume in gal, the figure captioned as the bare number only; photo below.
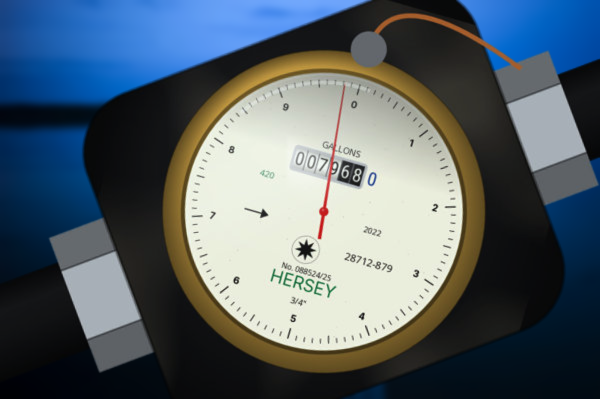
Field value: 79679.8
